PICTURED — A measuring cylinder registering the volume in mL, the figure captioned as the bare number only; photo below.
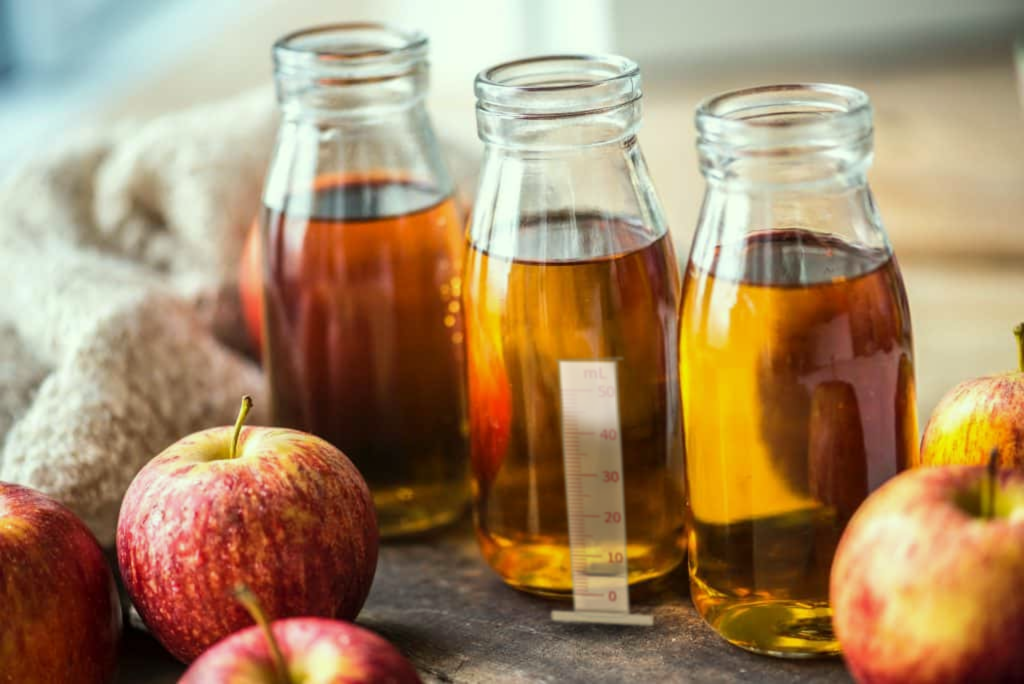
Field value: 5
